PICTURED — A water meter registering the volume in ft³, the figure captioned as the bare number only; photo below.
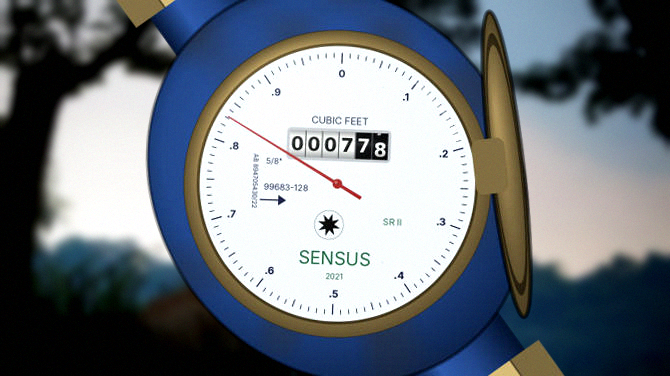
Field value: 777.83
